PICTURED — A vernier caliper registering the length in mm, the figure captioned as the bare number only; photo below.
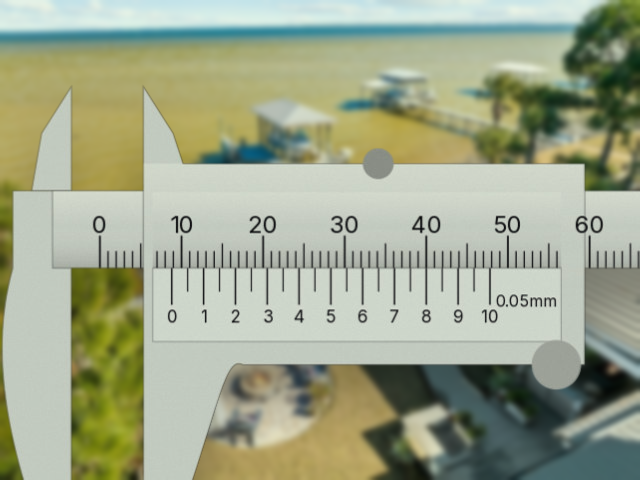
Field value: 8.8
